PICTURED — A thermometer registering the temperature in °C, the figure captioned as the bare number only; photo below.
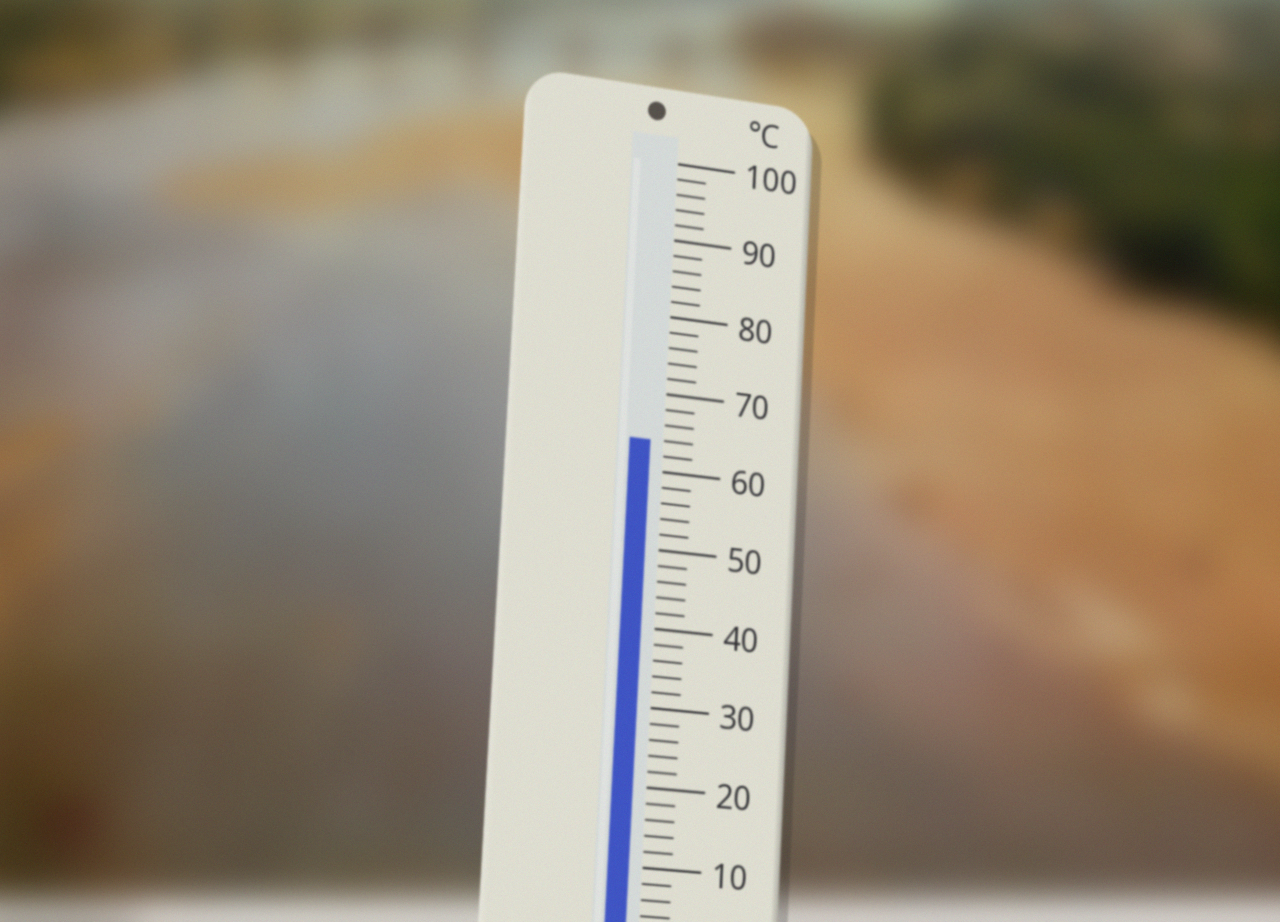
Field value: 64
